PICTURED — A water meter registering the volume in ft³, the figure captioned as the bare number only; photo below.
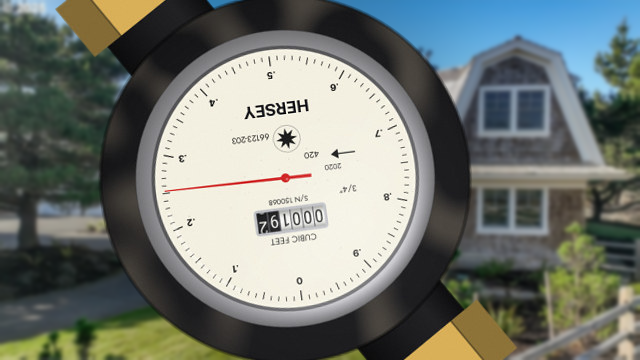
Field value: 192.25
